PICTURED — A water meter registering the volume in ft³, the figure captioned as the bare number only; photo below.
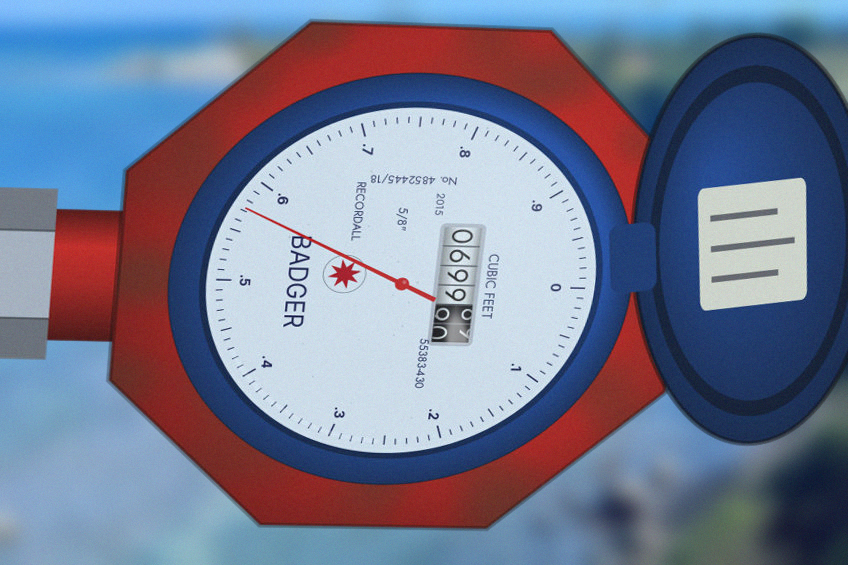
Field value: 69989.57
